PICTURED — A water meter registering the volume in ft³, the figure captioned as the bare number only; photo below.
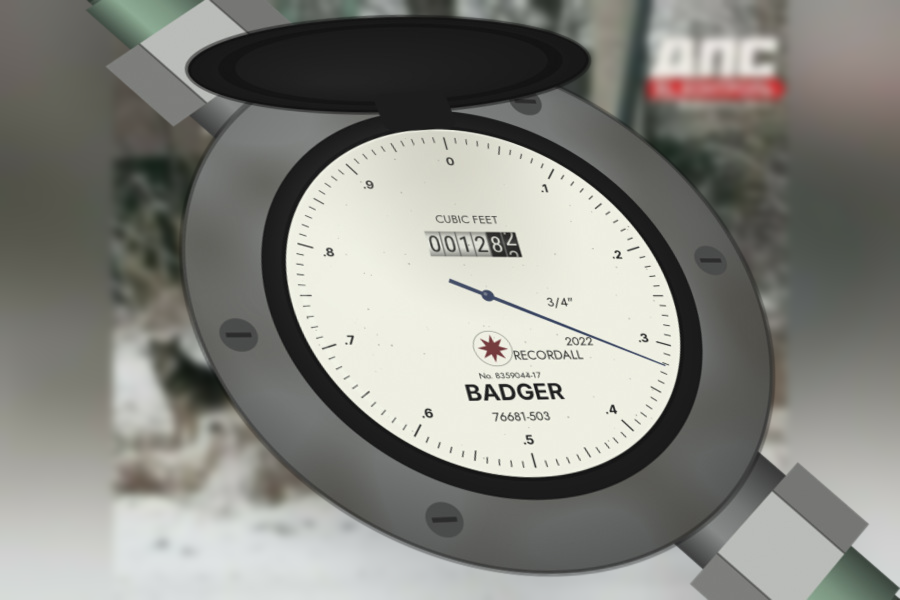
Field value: 1282.32
